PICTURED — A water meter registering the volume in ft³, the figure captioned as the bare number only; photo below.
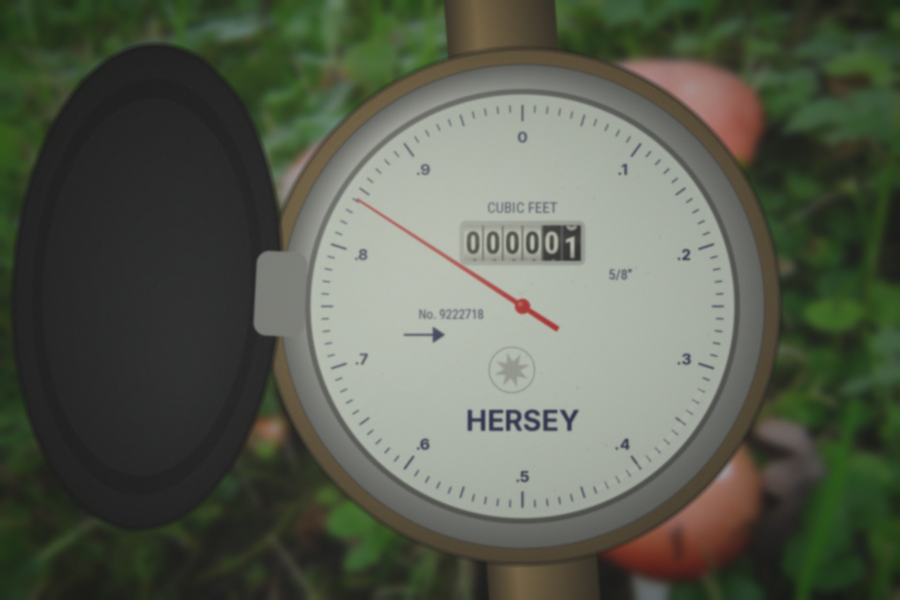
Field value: 0.84
